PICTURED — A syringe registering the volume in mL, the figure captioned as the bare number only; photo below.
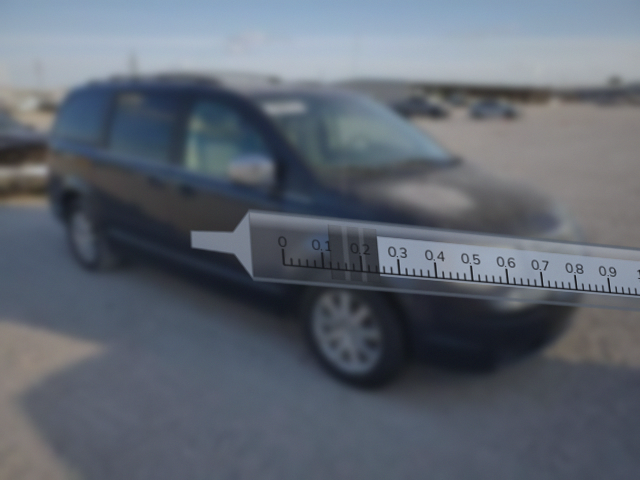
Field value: 0.12
